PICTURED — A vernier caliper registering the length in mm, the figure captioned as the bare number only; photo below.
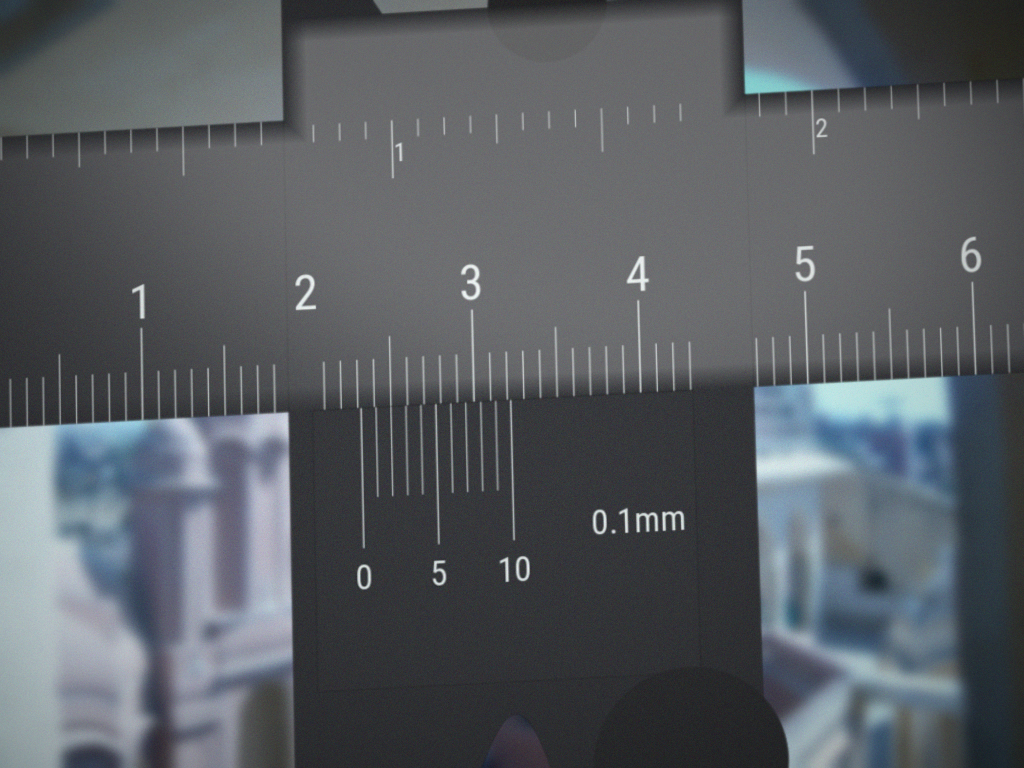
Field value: 23.2
